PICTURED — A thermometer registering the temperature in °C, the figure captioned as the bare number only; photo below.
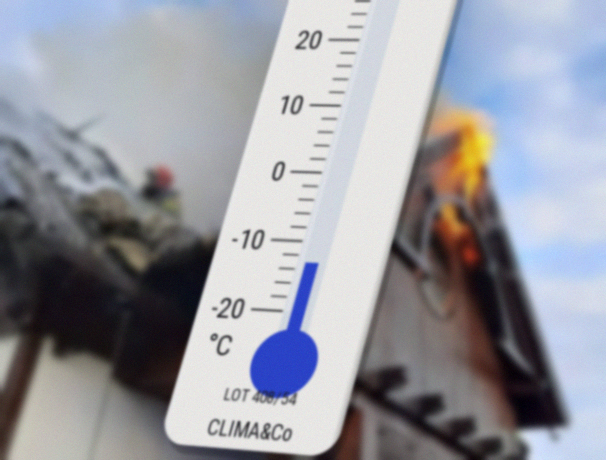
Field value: -13
